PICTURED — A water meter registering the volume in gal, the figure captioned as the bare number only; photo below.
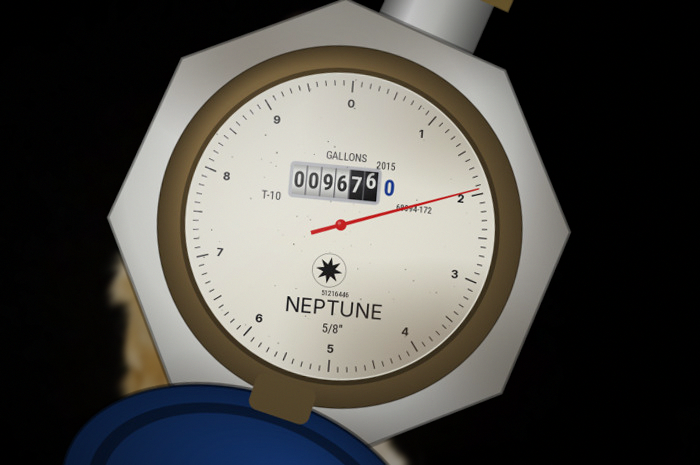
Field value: 96761.9
